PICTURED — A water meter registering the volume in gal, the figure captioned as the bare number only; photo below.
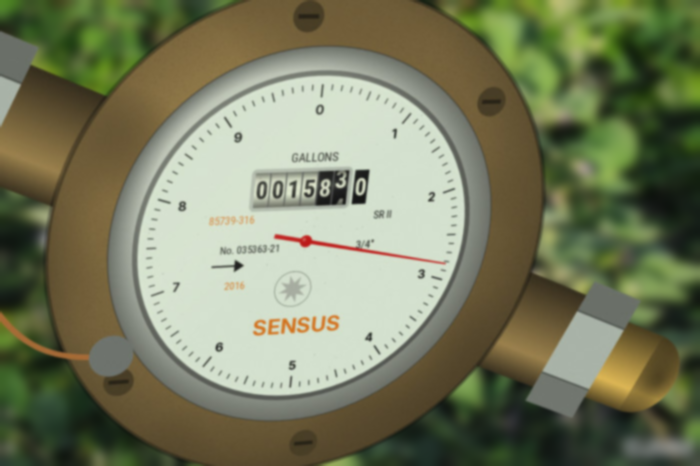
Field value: 15832.8
